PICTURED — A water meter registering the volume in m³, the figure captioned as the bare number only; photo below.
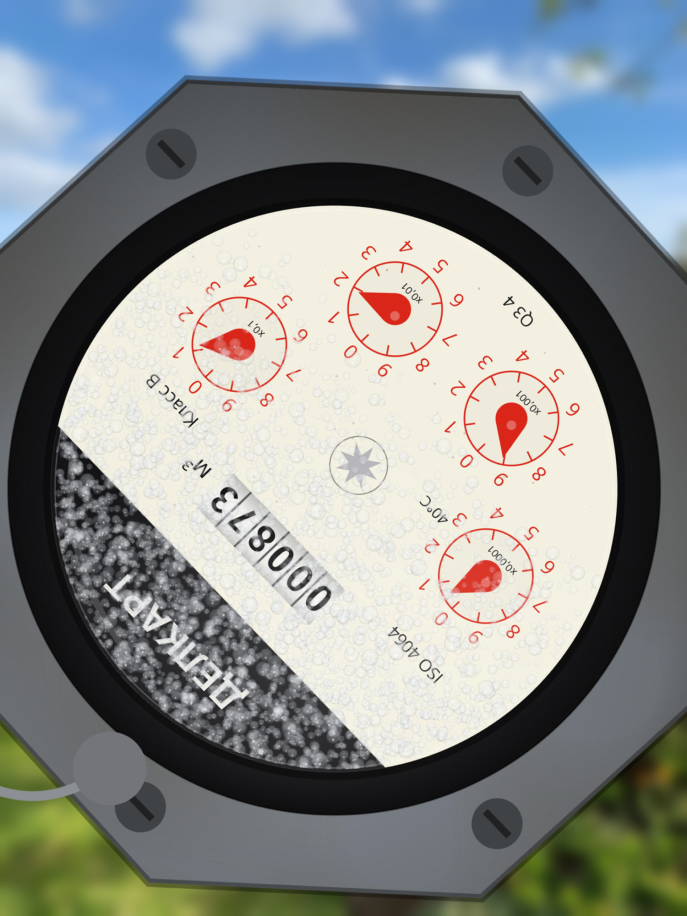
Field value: 873.1190
